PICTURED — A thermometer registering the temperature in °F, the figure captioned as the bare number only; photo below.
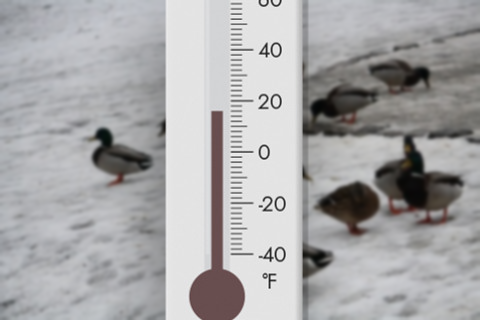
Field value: 16
